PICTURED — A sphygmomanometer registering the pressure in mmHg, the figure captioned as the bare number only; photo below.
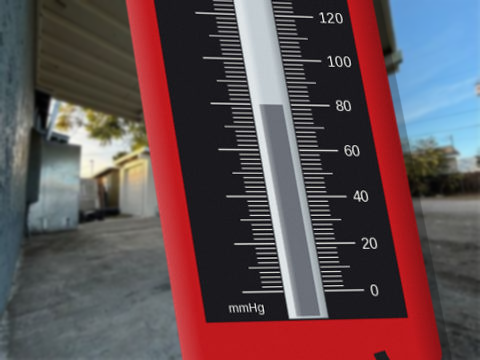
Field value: 80
